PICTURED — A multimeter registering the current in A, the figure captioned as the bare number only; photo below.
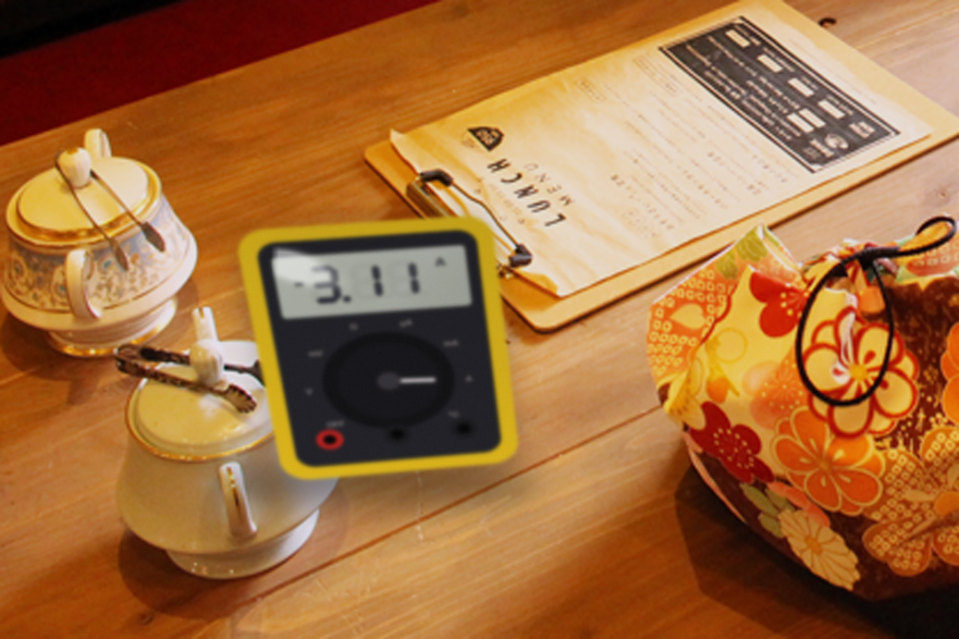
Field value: -3.11
